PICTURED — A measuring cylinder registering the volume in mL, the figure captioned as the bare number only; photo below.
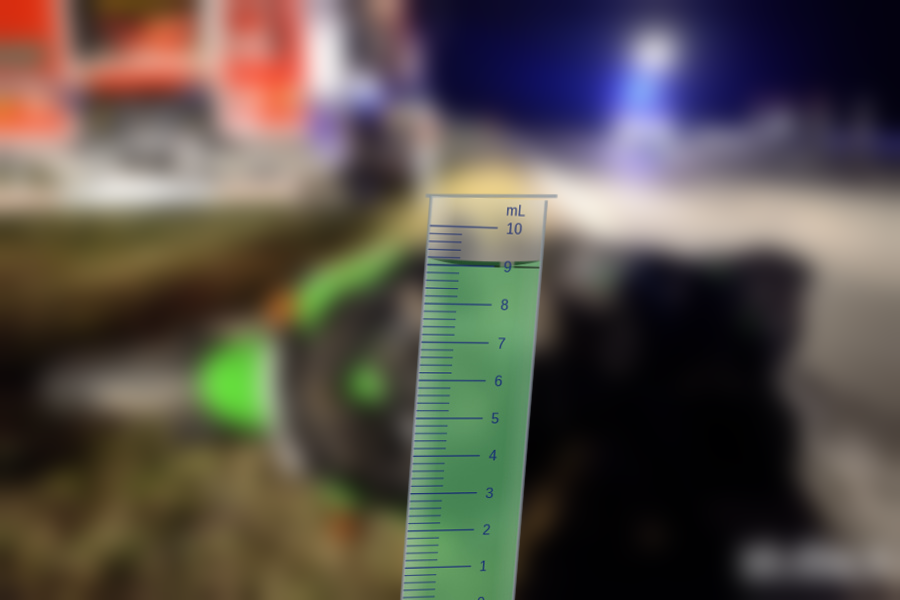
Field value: 9
